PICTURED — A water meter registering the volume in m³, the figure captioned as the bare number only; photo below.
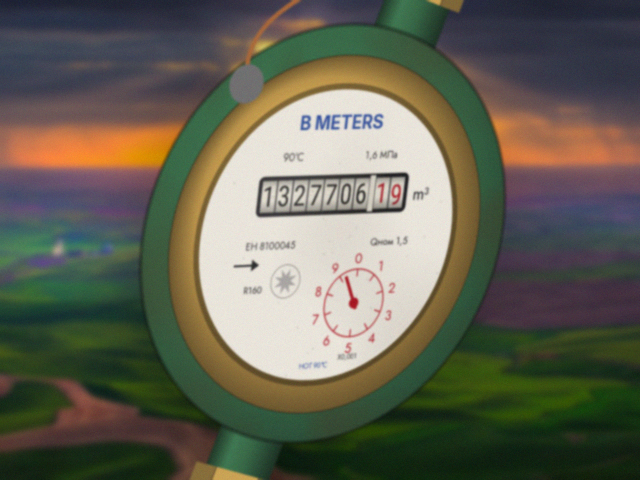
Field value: 1327706.189
